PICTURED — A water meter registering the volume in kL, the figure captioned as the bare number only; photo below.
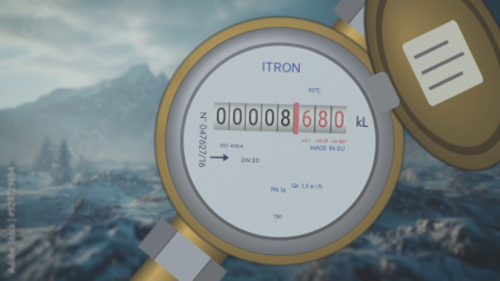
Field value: 8.680
